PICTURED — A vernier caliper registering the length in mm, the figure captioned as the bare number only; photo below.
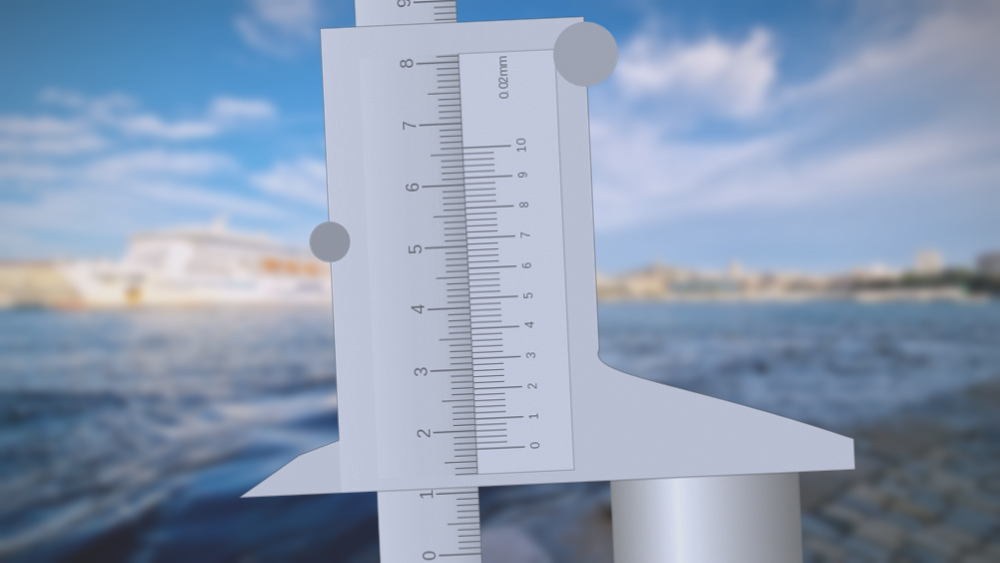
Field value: 17.0
